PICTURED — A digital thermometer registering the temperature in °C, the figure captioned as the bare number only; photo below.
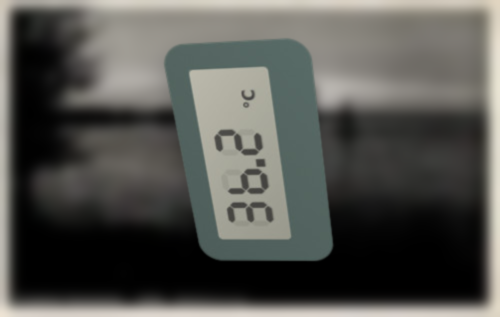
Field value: 36.2
